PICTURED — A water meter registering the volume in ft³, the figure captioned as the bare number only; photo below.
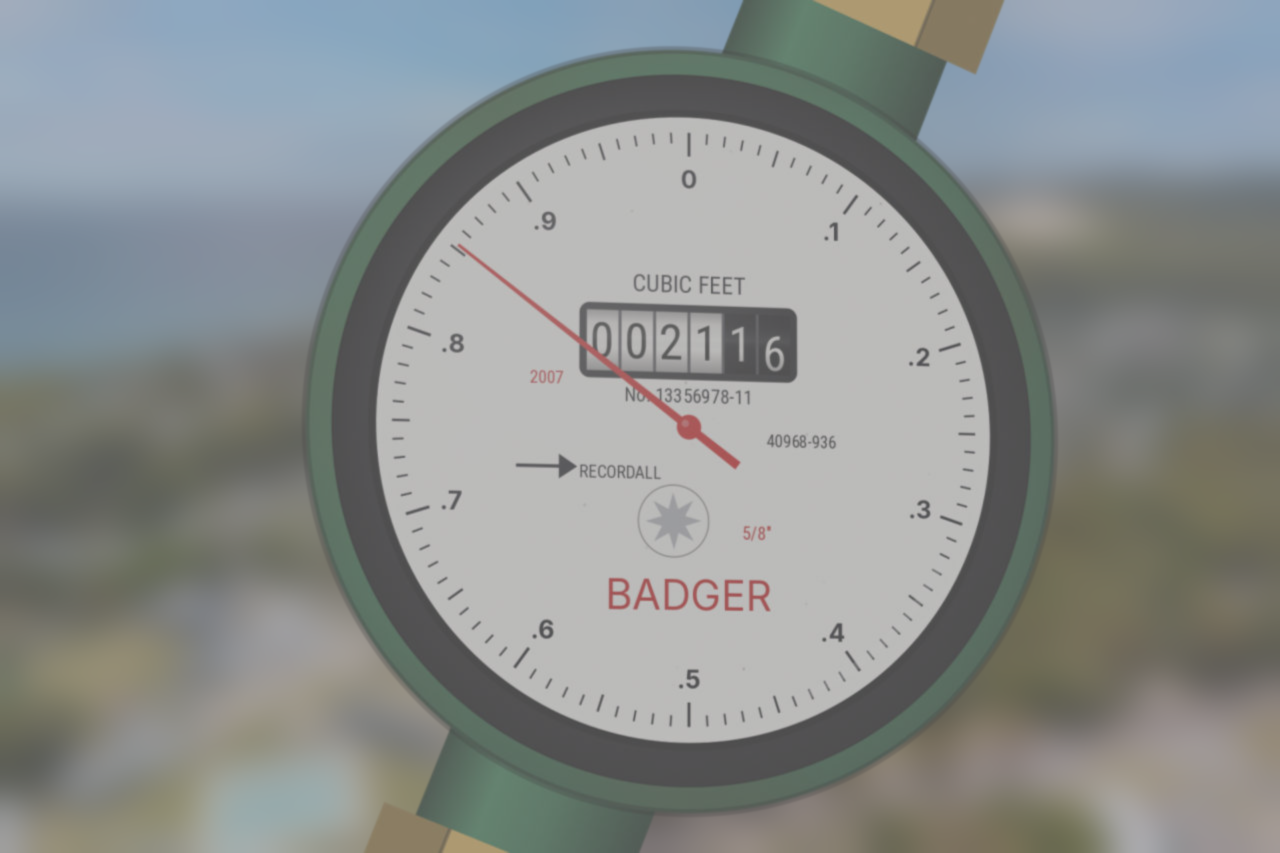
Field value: 2115.85
